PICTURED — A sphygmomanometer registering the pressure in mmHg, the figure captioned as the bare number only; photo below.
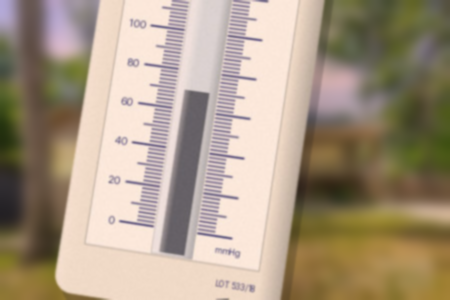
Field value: 70
